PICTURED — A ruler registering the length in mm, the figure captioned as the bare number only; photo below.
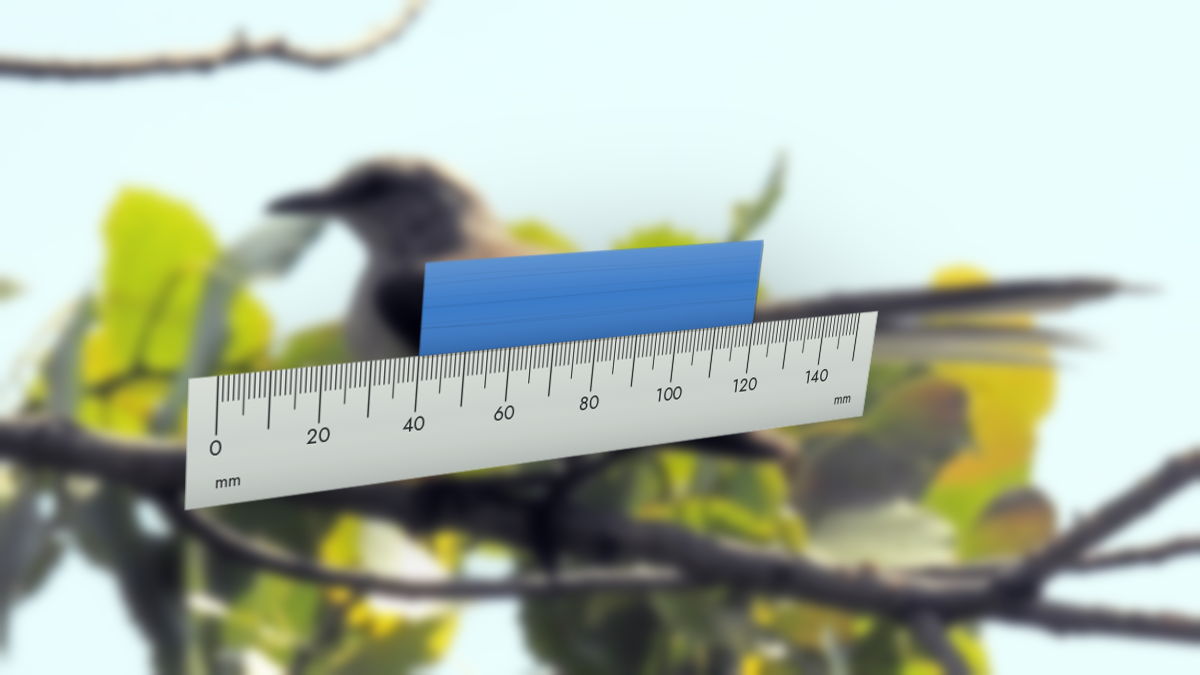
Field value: 80
